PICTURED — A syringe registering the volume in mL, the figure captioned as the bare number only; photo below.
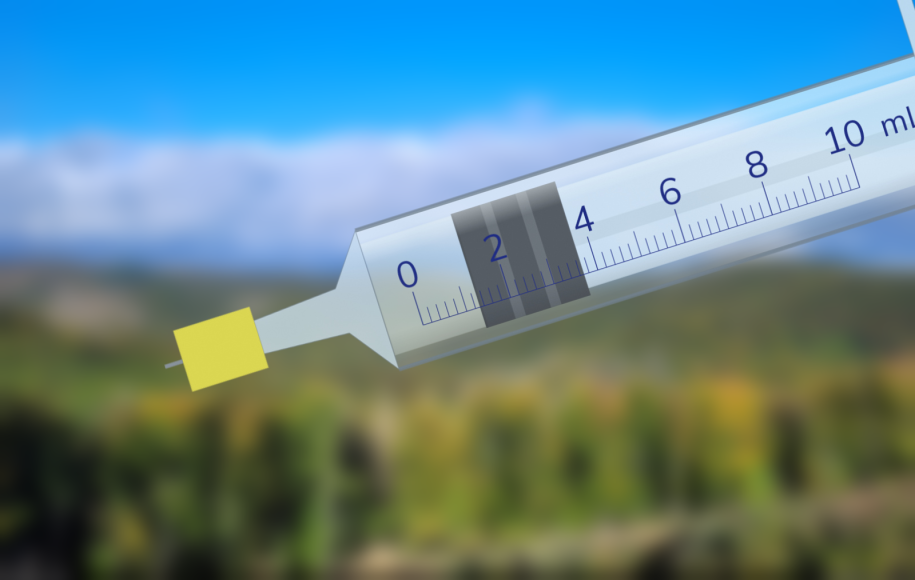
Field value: 1.3
